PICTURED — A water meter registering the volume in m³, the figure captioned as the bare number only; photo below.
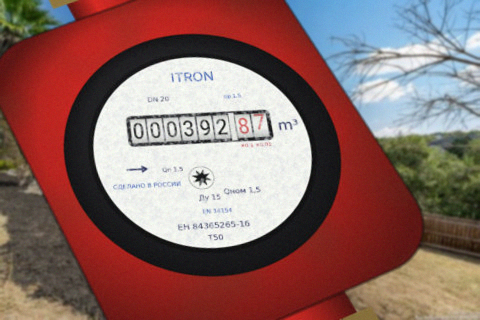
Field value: 392.87
